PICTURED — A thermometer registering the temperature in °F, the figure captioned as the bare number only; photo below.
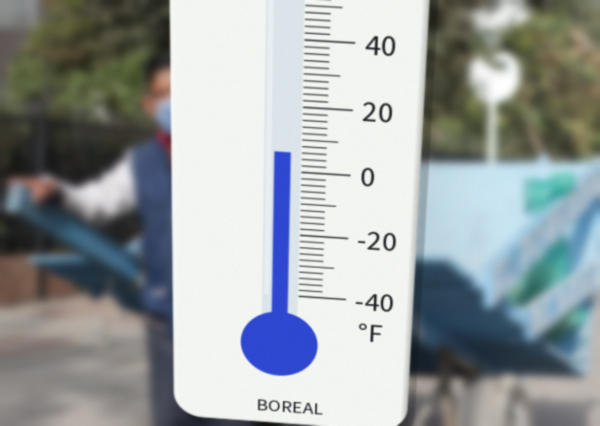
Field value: 6
